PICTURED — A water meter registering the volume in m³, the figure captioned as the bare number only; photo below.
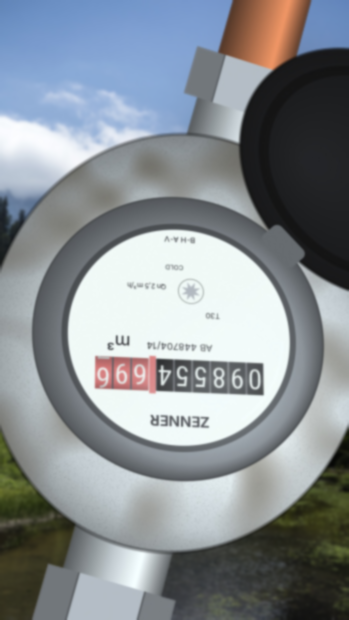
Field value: 98554.696
